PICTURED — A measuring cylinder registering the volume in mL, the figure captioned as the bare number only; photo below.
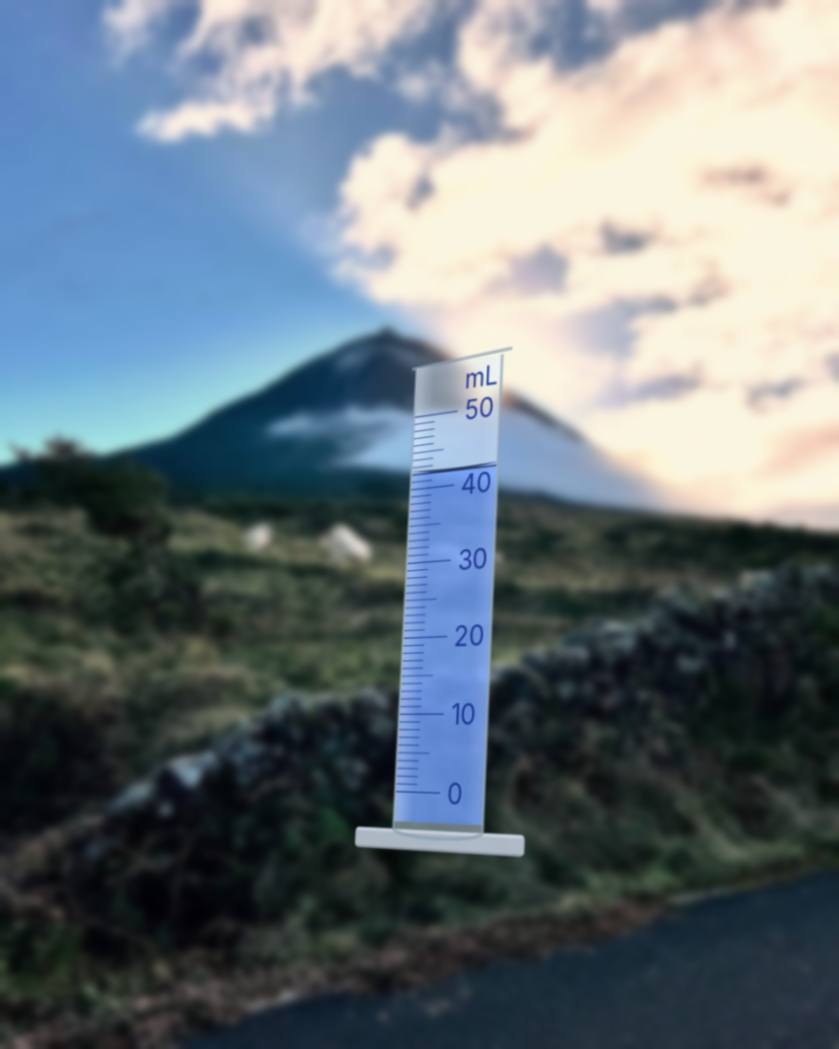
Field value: 42
